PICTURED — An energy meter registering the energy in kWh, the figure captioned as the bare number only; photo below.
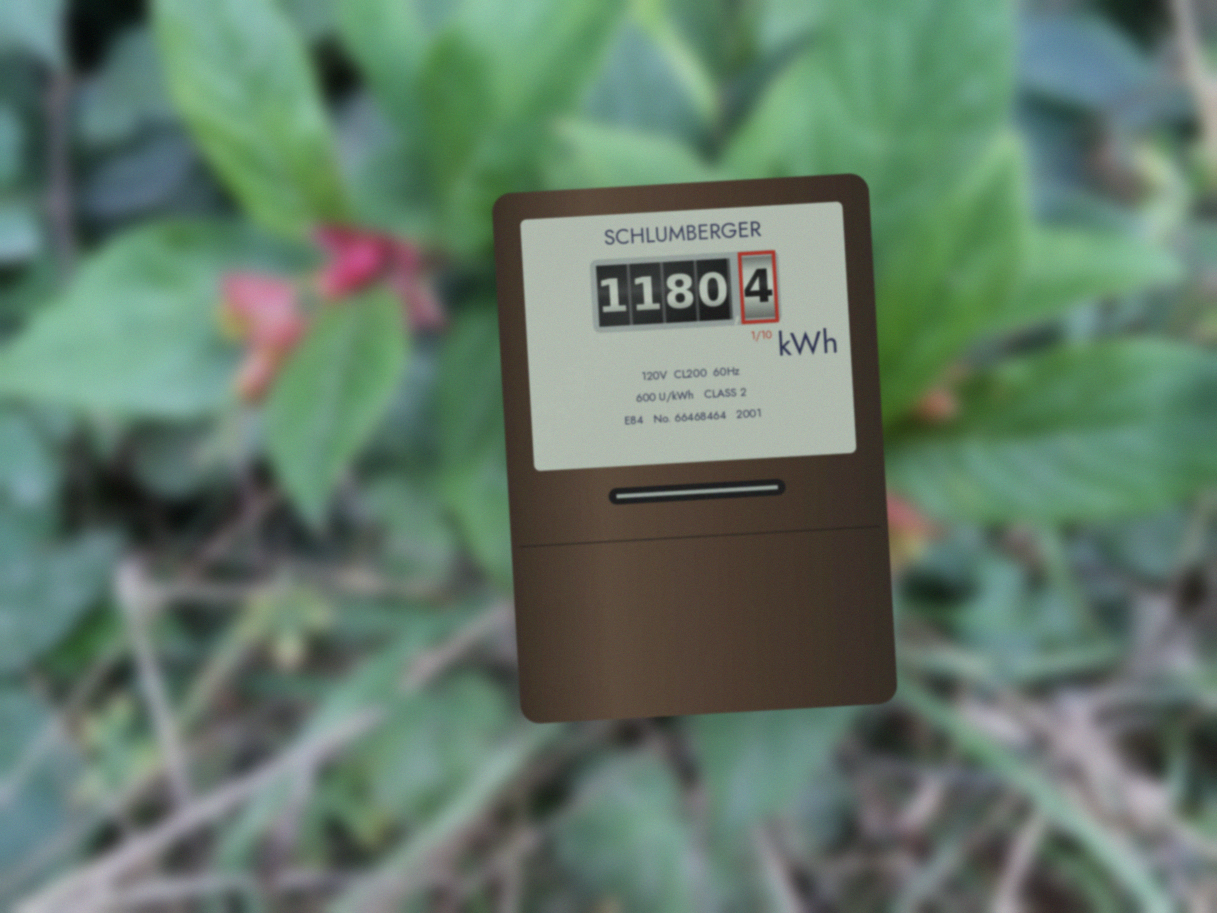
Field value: 1180.4
